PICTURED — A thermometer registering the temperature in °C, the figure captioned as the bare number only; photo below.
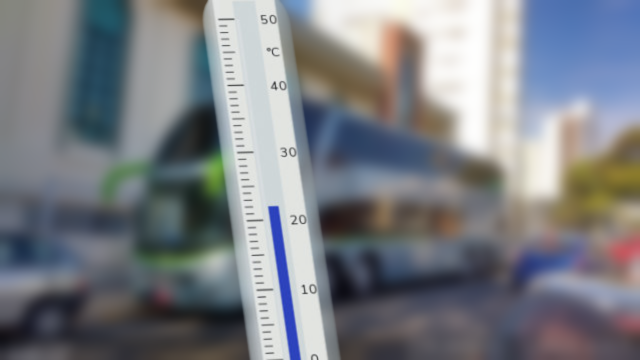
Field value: 22
